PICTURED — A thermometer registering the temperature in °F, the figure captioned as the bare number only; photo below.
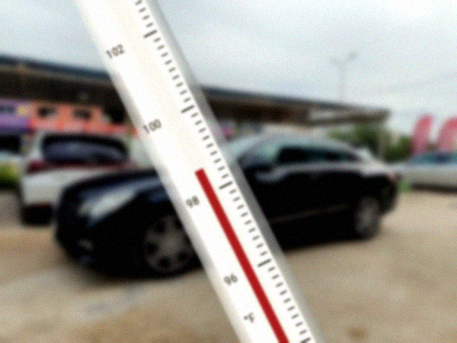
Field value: 98.6
